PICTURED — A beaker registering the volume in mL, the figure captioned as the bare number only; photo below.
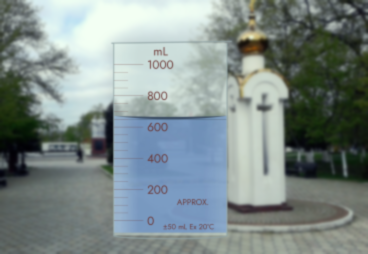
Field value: 650
